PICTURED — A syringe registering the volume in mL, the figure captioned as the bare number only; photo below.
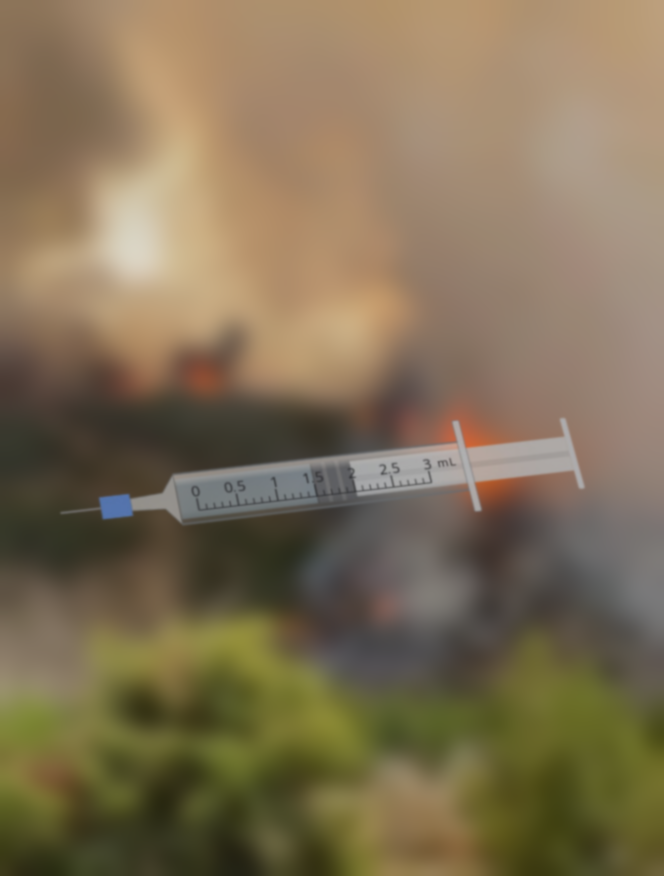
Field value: 1.5
